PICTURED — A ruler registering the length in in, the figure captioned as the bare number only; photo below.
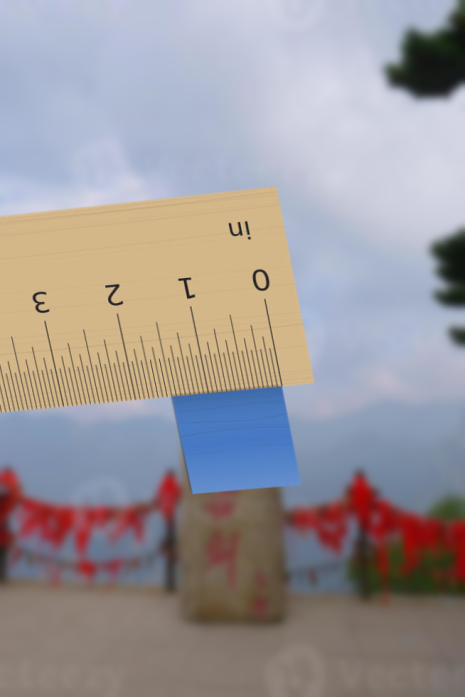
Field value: 1.5
